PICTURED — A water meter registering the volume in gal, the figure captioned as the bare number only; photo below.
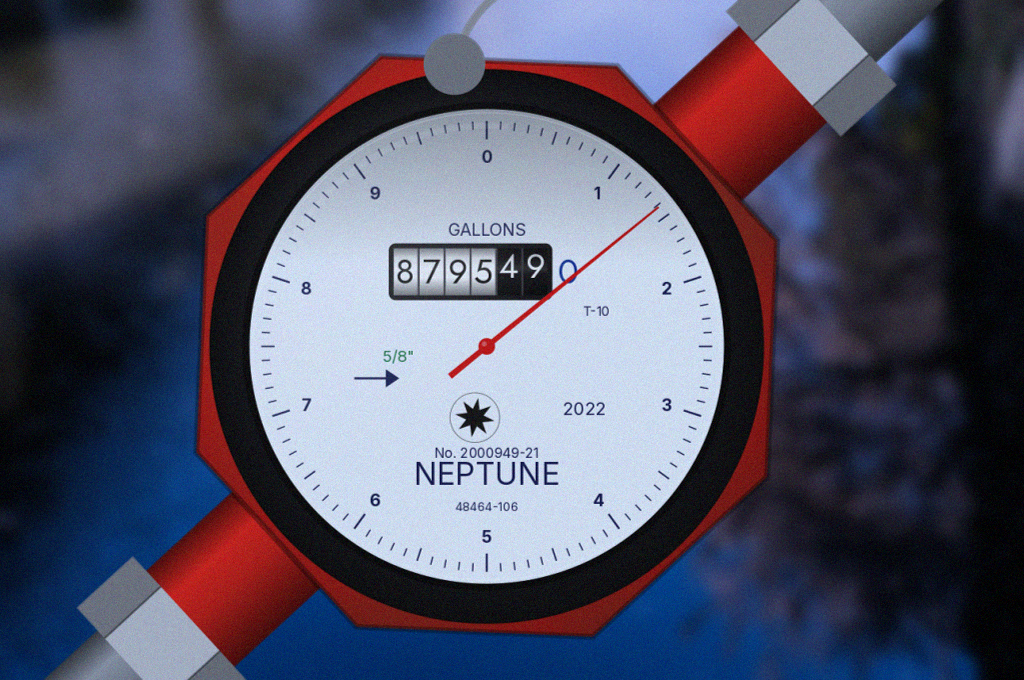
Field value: 8795491.4
